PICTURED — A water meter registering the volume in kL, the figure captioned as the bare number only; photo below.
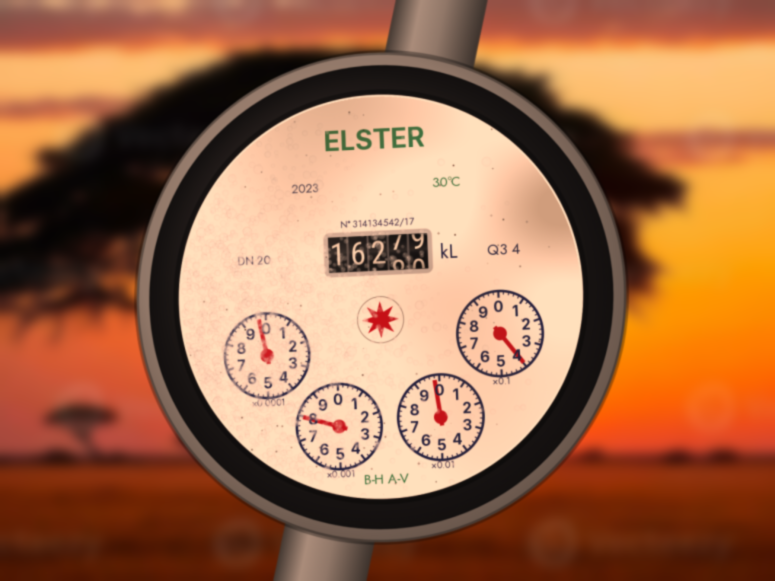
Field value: 16279.3979
